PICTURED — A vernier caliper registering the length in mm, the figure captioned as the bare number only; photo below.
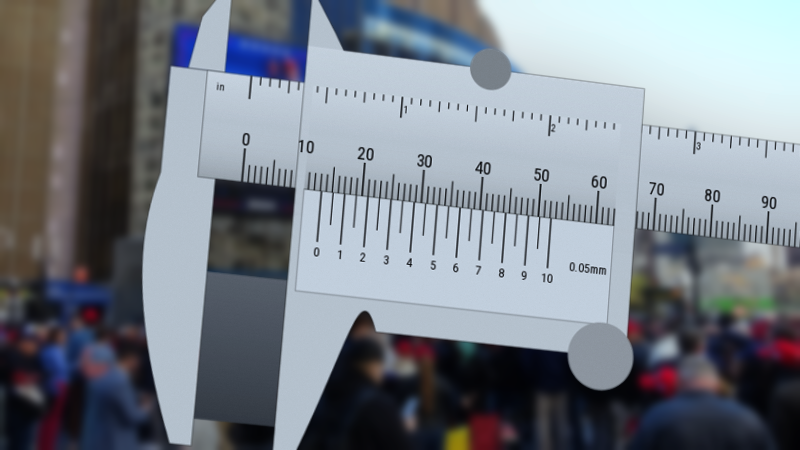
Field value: 13.2
